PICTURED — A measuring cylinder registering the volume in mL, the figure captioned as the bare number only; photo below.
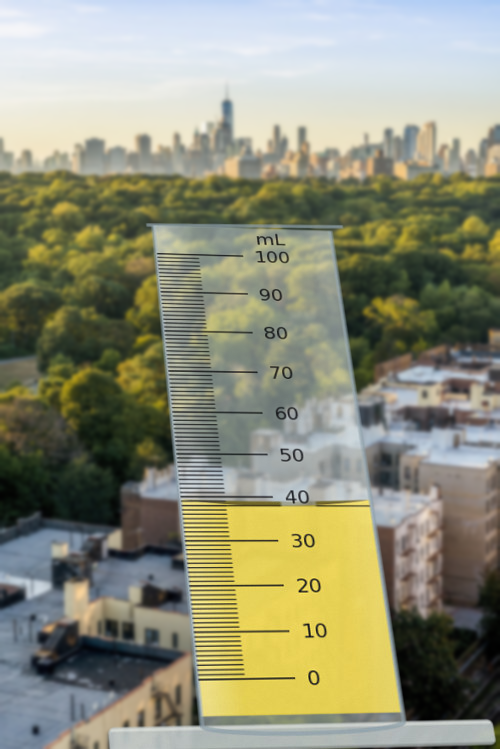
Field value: 38
